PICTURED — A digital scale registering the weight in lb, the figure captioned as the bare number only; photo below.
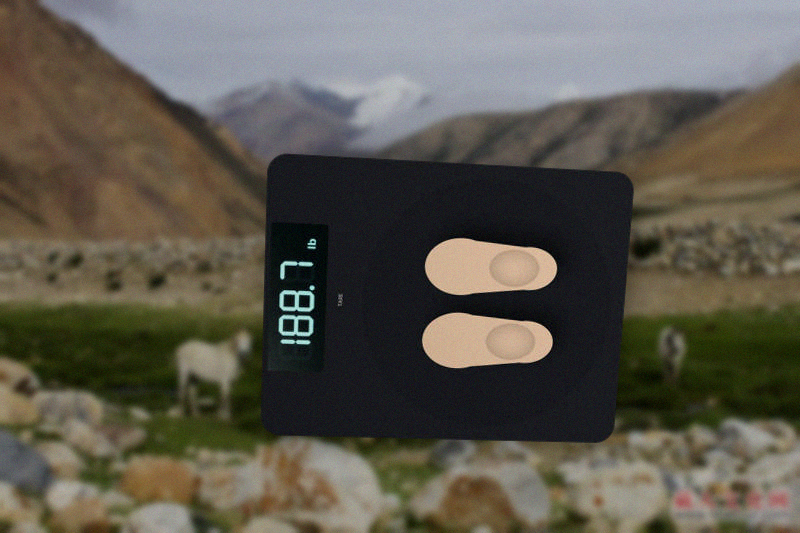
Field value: 188.7
